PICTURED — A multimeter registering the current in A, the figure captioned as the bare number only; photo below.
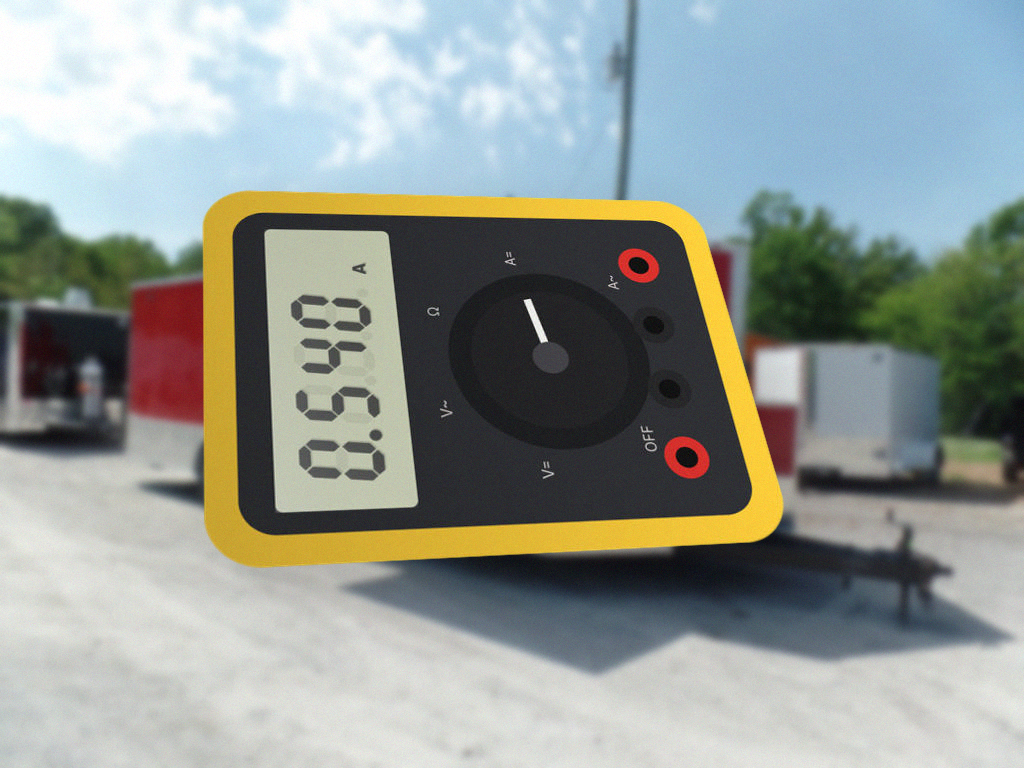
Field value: 0.540
